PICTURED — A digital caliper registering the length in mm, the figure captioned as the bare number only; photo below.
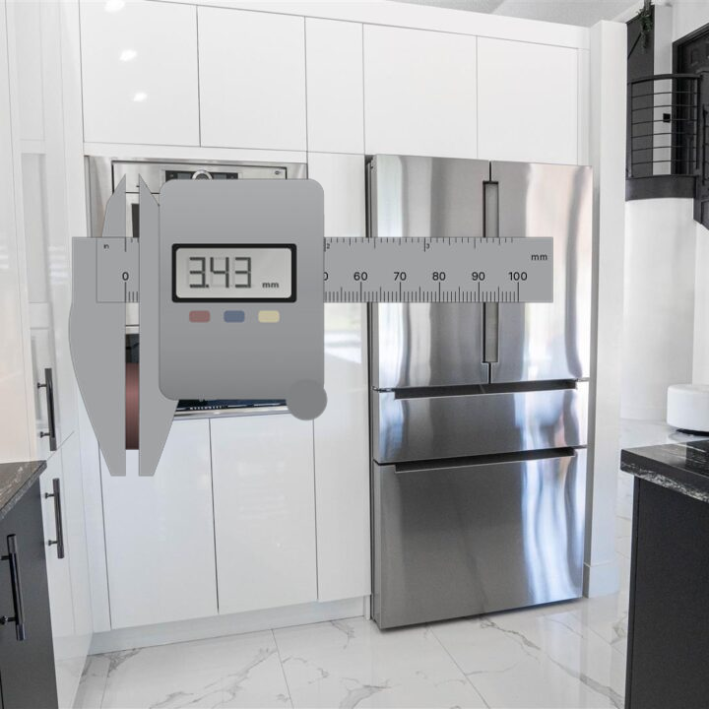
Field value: 3.43
